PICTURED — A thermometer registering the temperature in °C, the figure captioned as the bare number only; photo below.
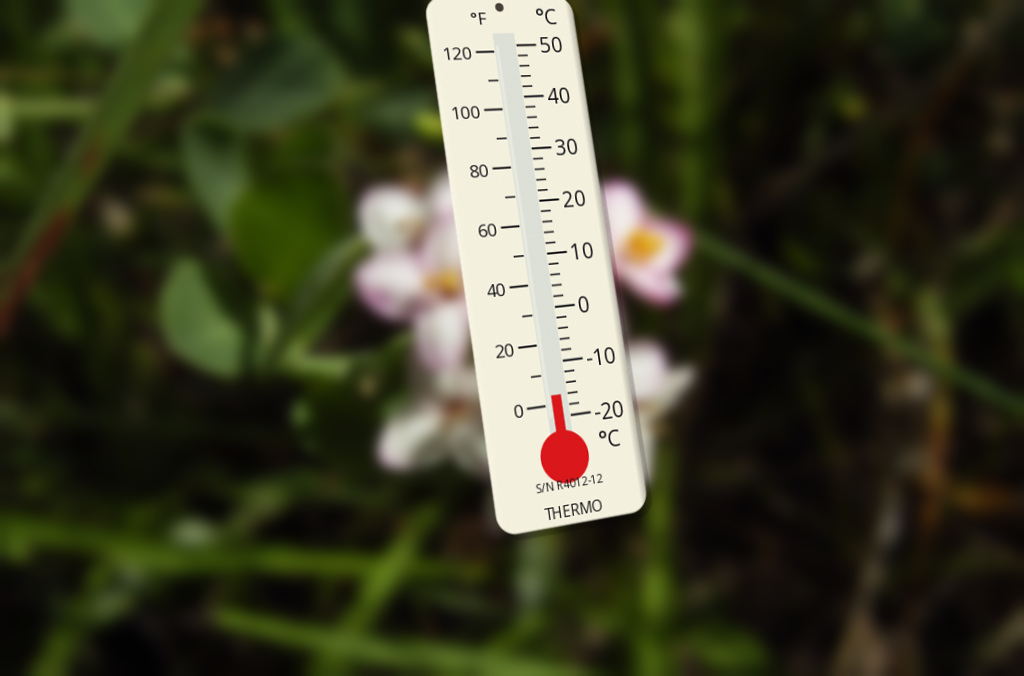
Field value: -16
